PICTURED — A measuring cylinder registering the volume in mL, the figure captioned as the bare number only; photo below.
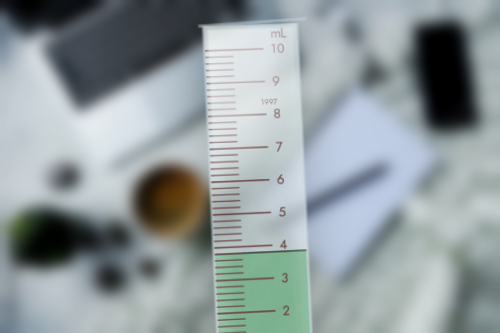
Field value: 3.8
